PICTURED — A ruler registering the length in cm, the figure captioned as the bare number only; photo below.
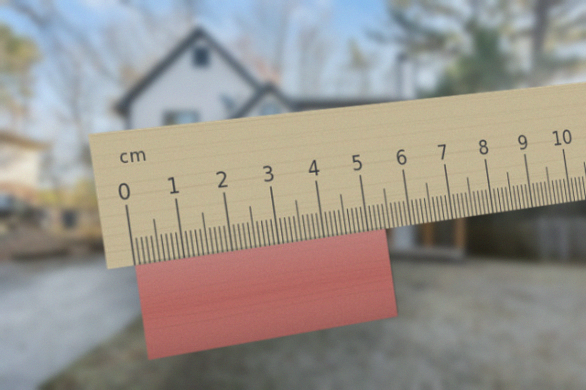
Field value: 5.4
